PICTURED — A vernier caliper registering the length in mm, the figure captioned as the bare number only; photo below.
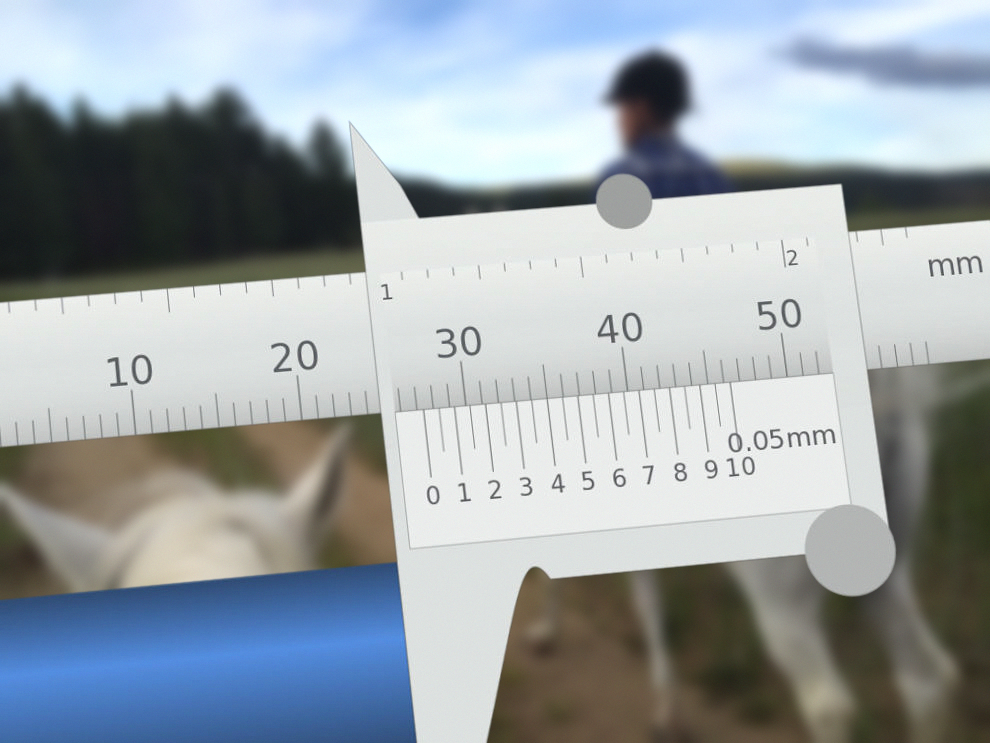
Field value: 27.4
